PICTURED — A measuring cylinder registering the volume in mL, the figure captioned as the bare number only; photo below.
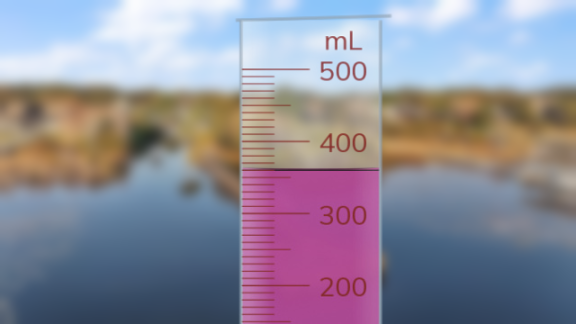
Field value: 360
